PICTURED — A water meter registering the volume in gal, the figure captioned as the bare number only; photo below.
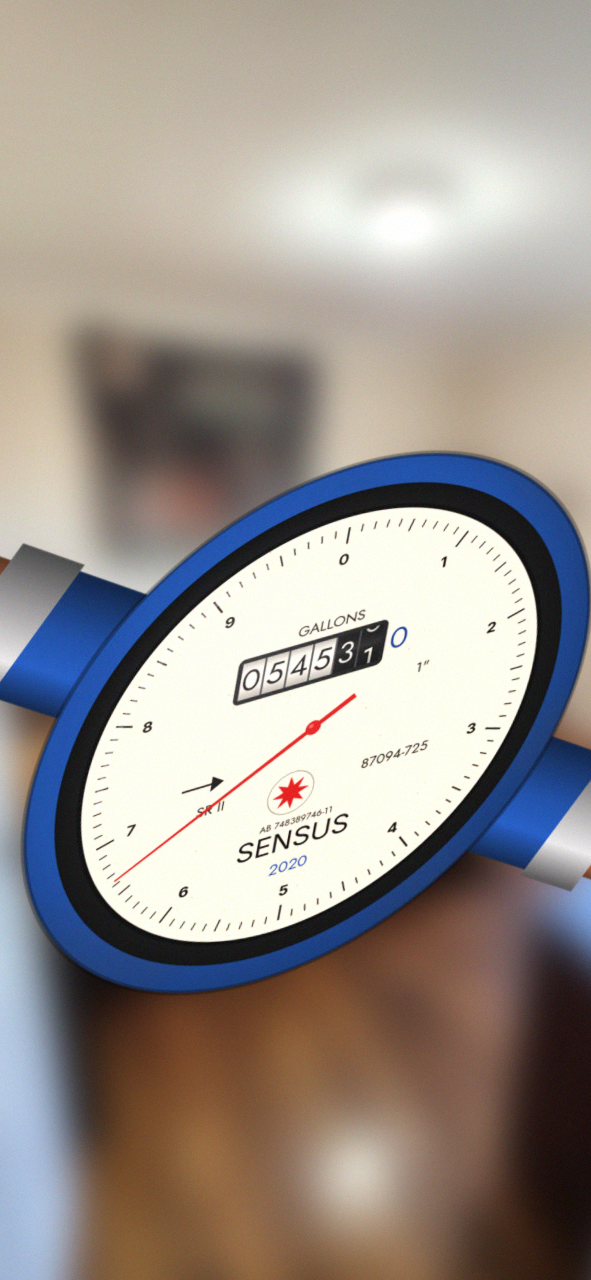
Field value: 545306.6
